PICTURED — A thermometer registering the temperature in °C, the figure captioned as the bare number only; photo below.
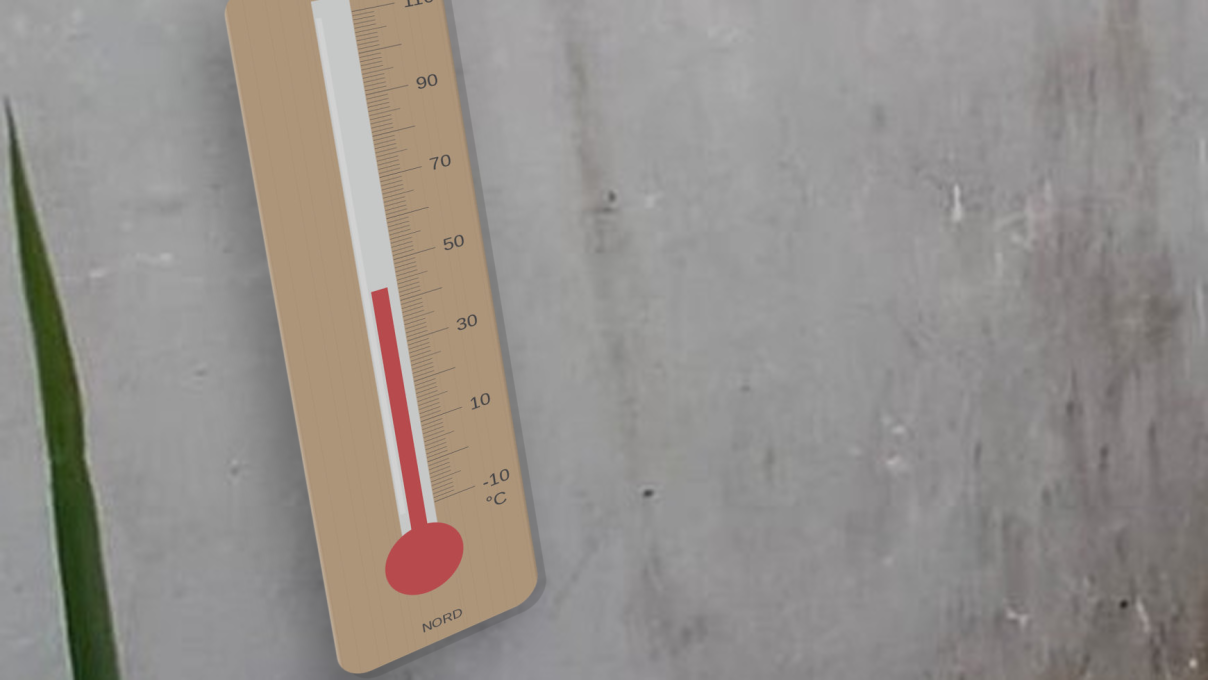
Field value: 44
